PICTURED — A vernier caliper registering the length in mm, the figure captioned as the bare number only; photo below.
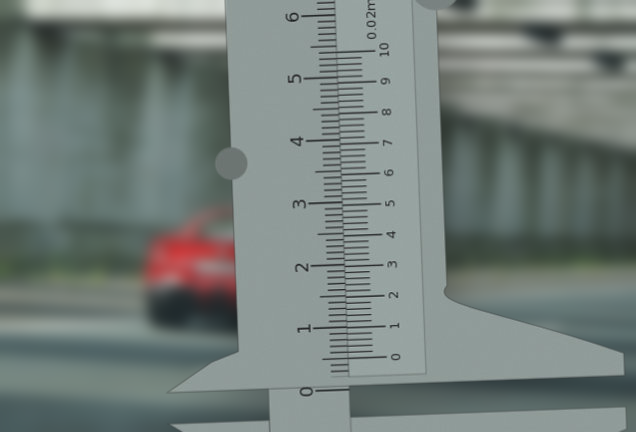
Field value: 5.0
